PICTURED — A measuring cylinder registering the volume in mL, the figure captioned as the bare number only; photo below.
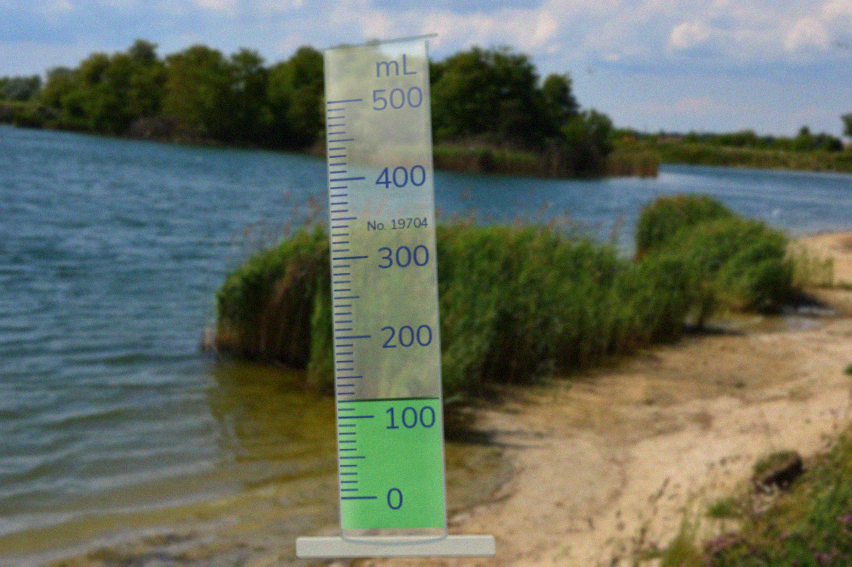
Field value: 120
